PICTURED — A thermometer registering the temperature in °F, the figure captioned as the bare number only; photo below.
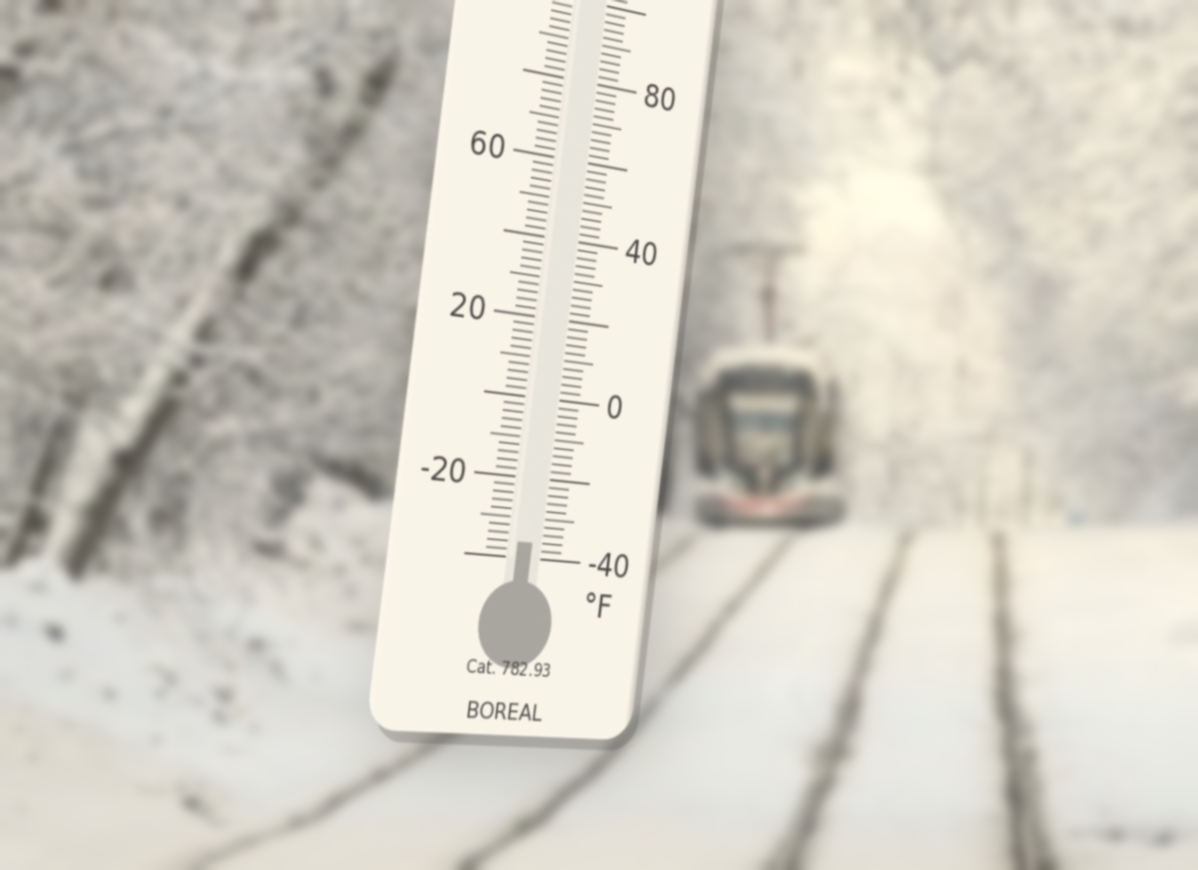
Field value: -36
